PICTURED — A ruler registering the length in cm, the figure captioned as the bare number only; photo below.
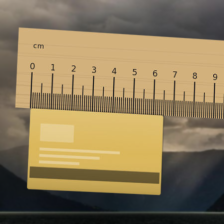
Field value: 6.5
